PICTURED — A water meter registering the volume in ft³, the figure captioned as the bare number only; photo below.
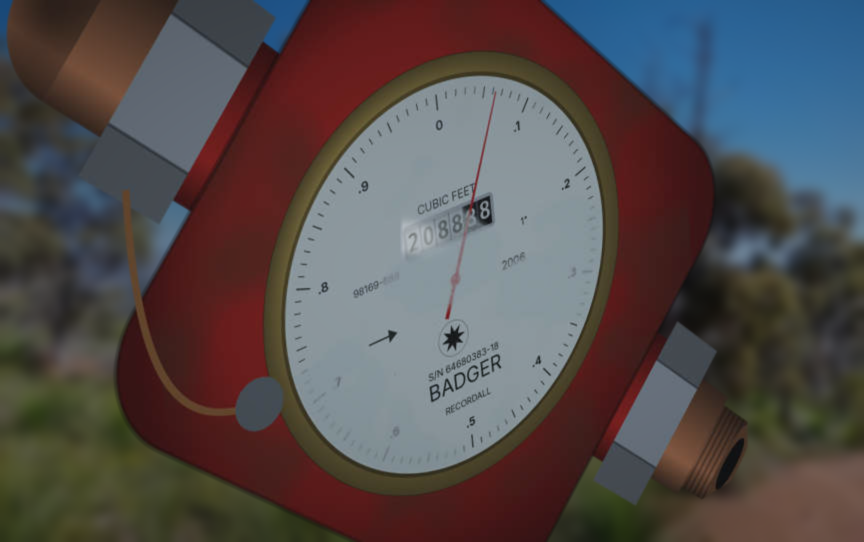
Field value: 208888.06
